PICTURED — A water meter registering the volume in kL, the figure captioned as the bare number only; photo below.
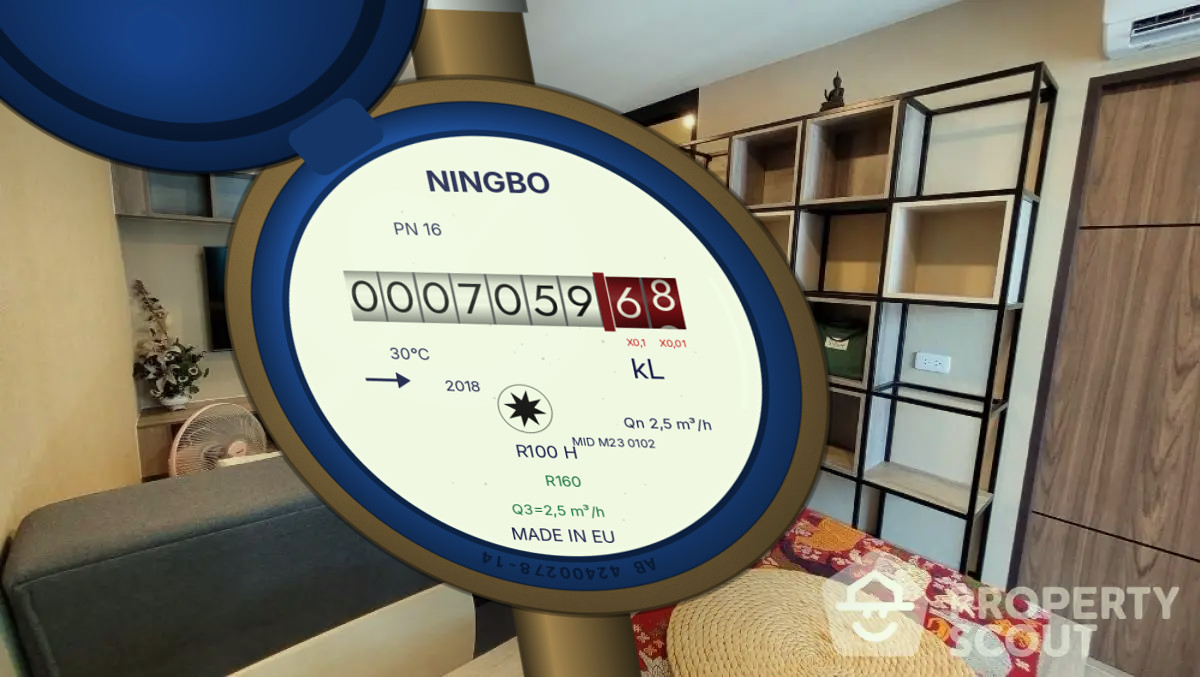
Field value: 7059.68
